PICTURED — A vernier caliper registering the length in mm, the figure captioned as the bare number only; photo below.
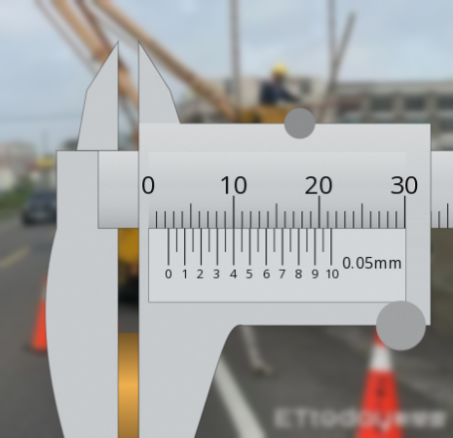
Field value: 2.4
